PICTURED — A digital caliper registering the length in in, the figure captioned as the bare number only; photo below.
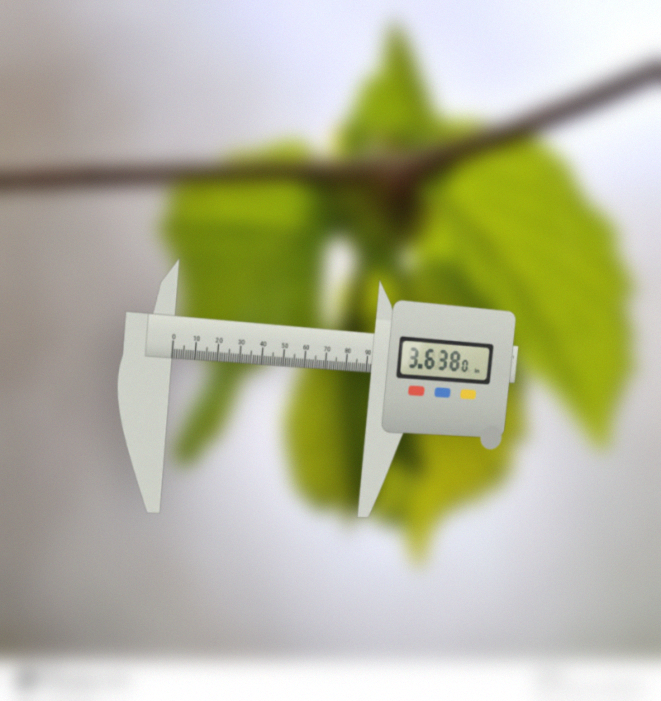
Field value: 3.6380
